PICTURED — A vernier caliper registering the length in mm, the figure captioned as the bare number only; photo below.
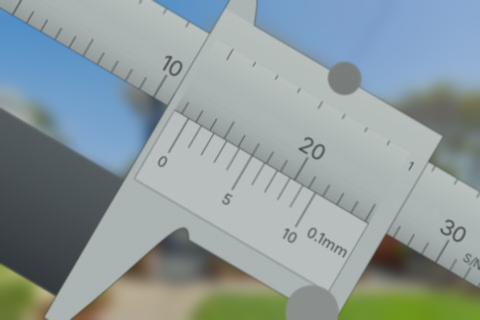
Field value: 12.5
